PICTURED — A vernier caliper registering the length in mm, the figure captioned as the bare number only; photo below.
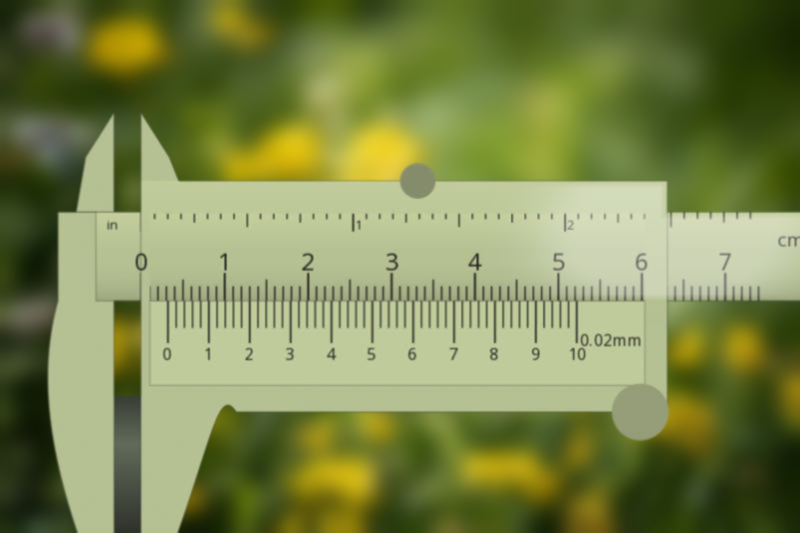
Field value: 3.2
